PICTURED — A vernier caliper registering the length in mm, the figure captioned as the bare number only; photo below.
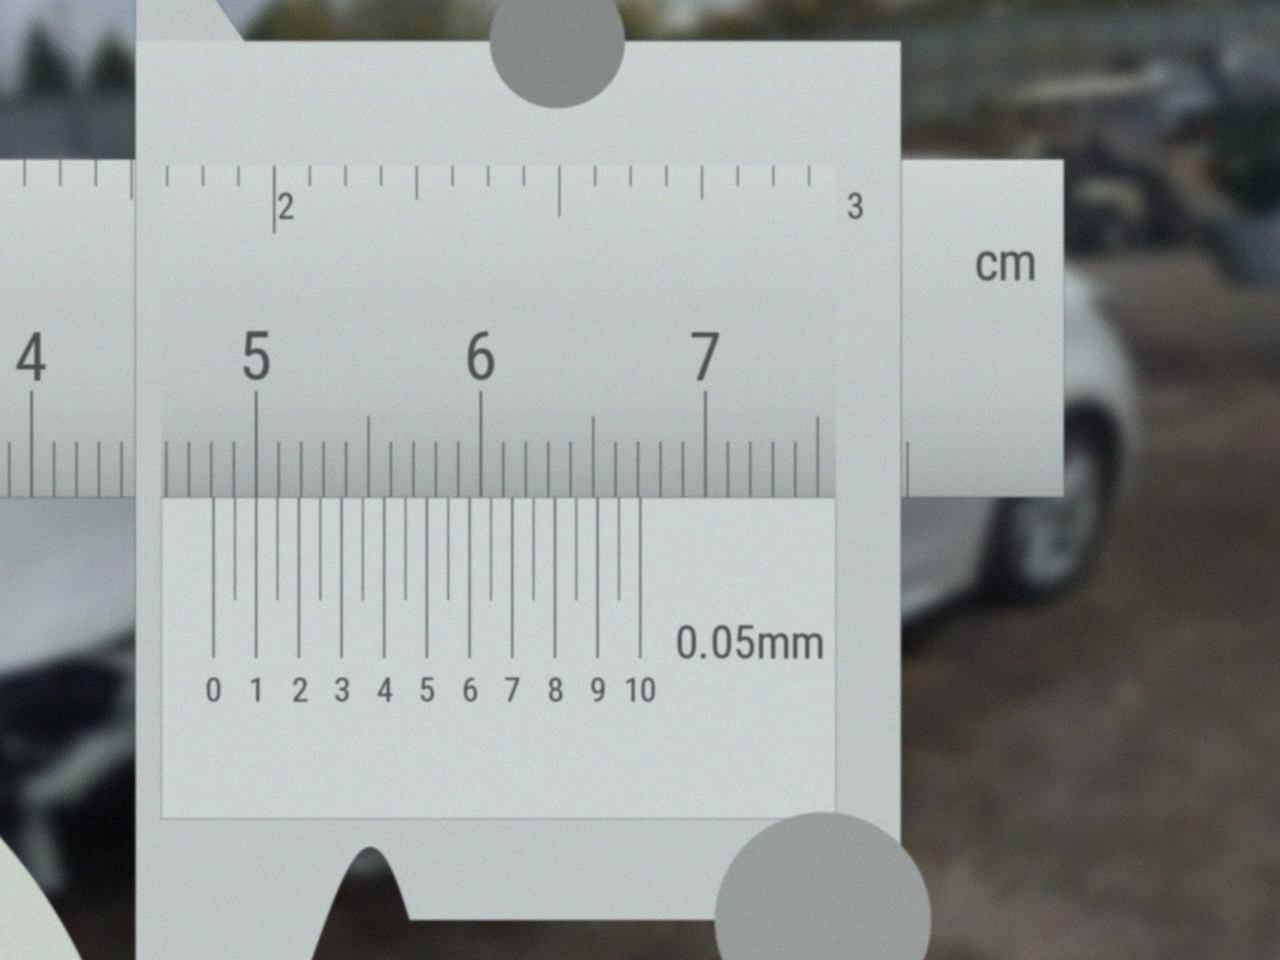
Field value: 48.1
